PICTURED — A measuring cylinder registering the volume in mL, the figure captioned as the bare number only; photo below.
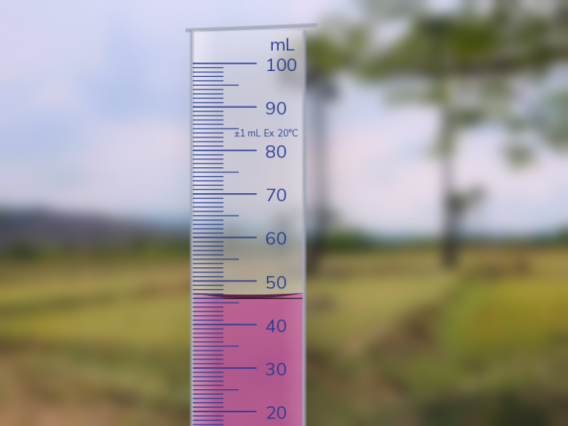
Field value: 46
